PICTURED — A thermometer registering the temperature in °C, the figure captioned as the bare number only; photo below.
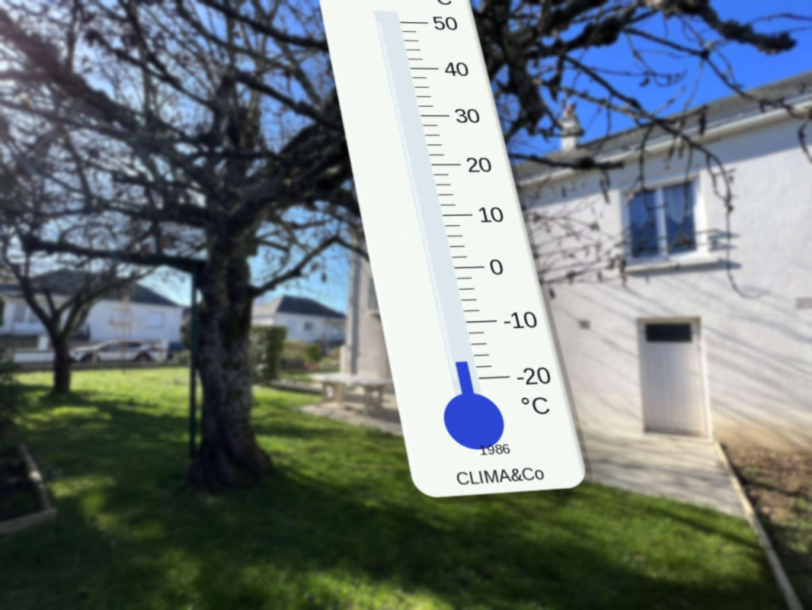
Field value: -17
